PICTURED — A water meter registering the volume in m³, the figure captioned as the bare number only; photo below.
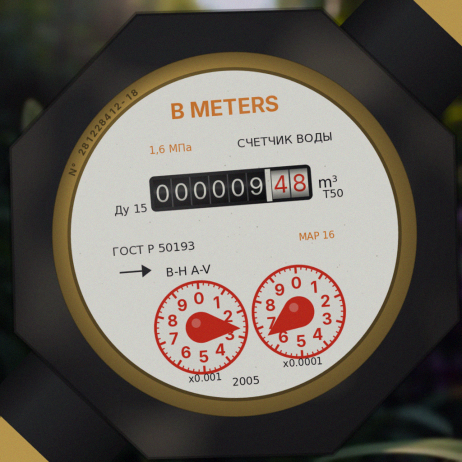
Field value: 9.4826
